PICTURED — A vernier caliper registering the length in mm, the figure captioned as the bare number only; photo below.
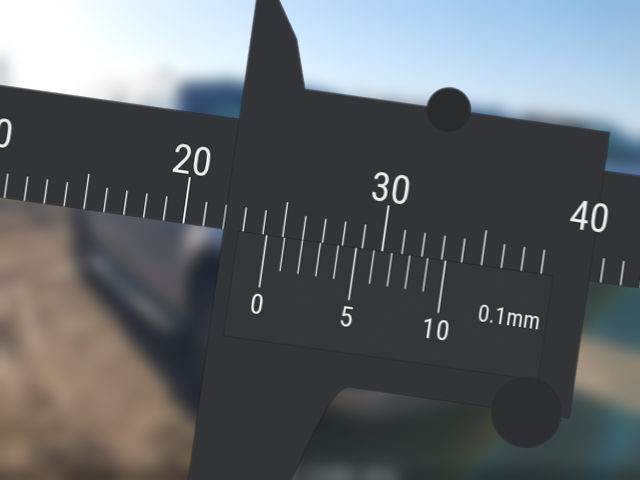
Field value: 24.2
